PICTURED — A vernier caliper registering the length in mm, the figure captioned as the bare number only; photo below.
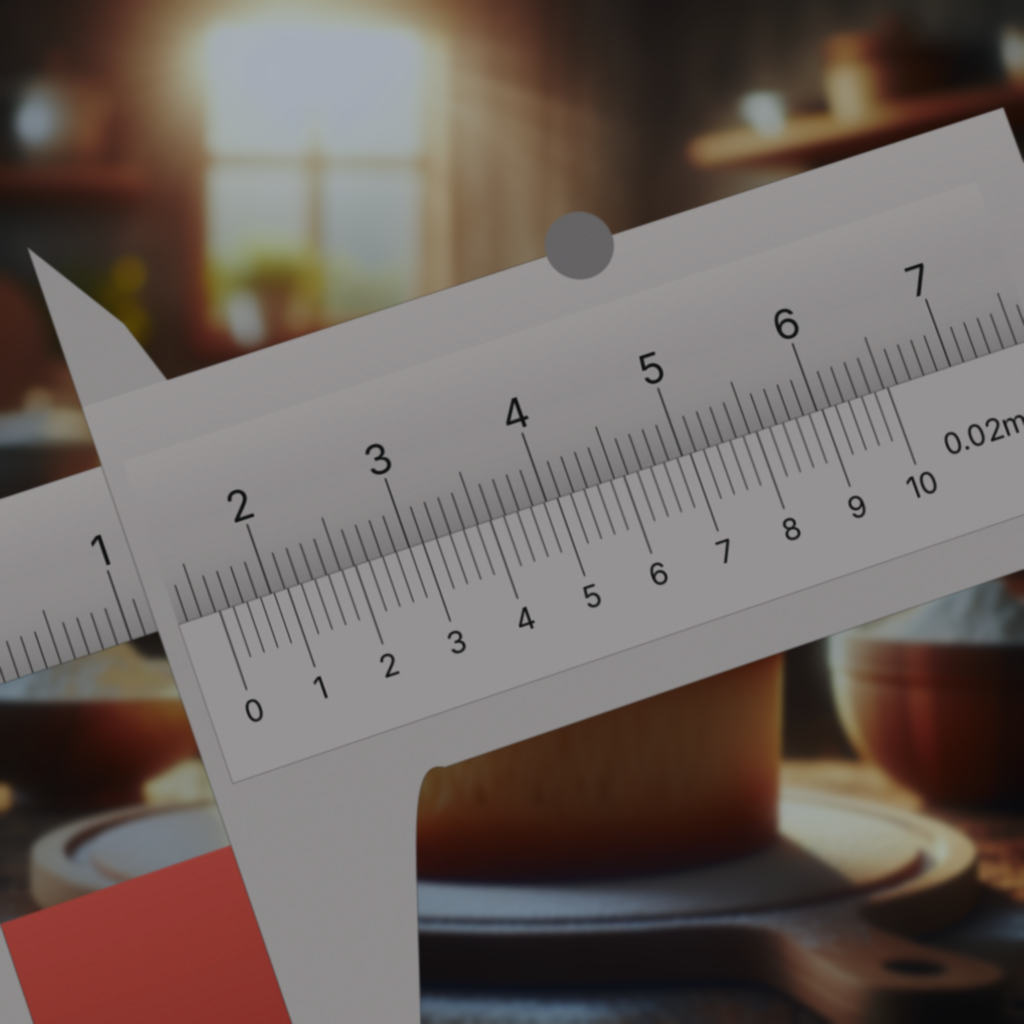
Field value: 16.3
